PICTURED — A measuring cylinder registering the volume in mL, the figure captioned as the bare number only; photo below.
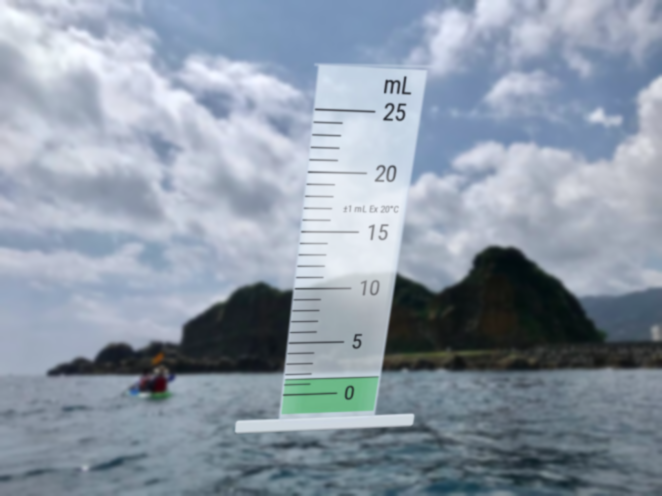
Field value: 1.5
